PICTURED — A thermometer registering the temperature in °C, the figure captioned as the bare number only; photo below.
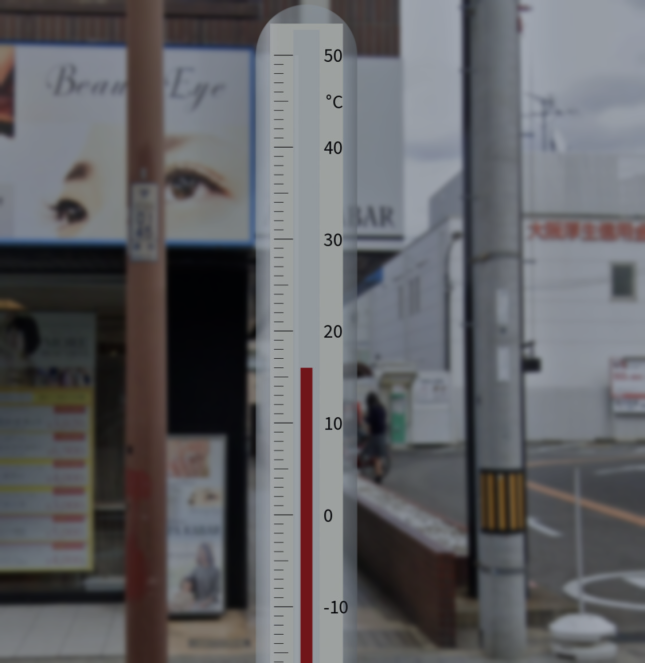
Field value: 16
